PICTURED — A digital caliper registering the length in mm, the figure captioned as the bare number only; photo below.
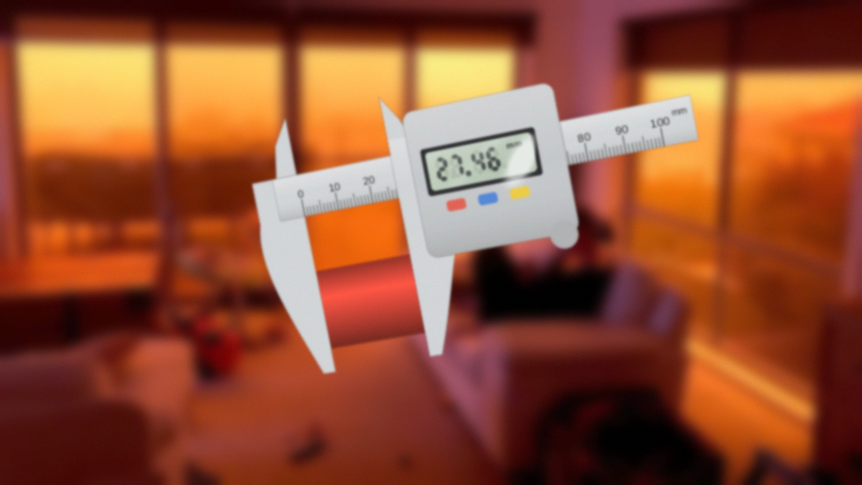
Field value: 27.46
